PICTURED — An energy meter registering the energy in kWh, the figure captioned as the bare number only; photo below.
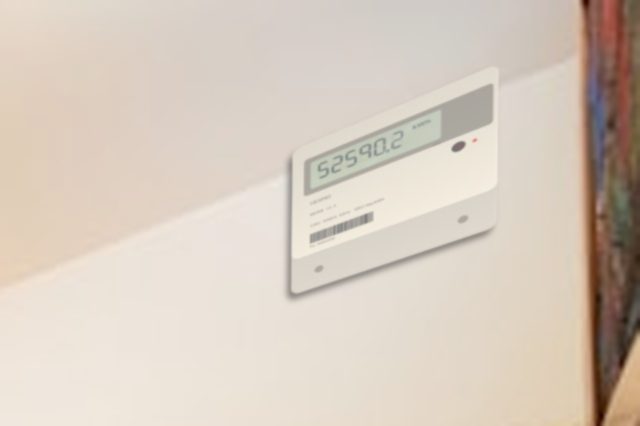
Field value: 52590.2
